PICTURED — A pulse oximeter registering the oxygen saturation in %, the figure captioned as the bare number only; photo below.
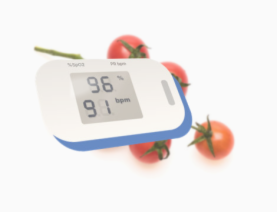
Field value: 96
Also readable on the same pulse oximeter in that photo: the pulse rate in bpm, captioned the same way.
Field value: 91
